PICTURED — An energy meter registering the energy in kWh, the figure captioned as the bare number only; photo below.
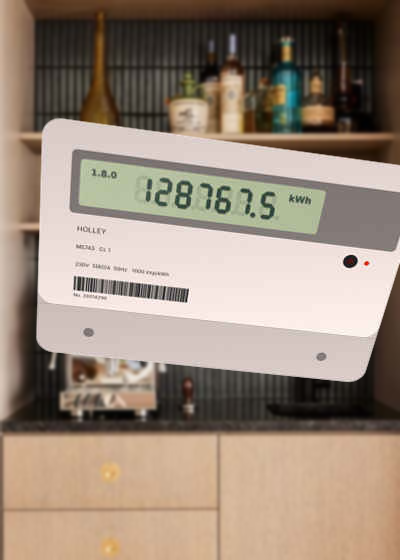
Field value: 128767.5
